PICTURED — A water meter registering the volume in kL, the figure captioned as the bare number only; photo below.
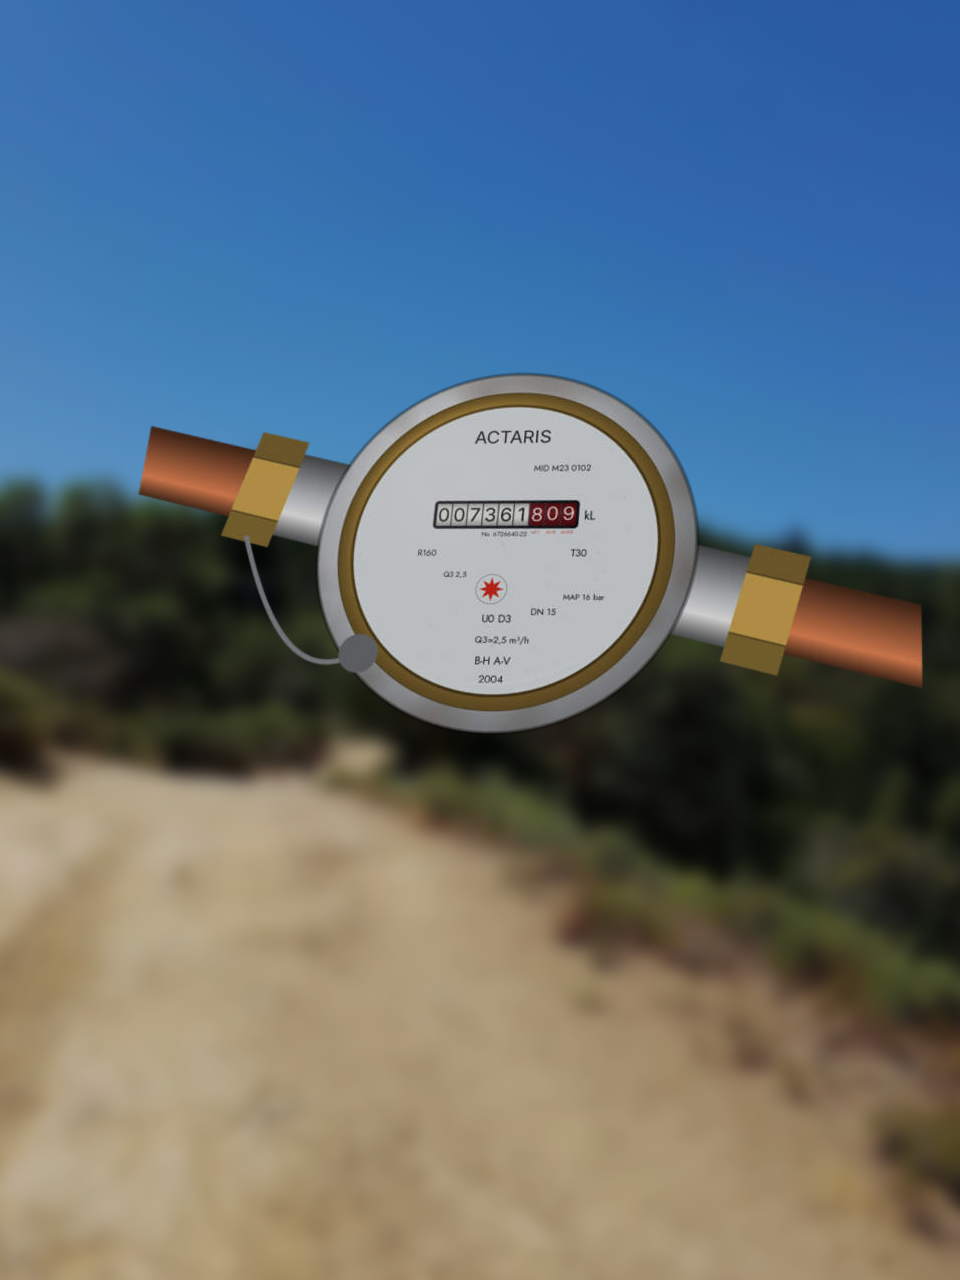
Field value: 7361.809
